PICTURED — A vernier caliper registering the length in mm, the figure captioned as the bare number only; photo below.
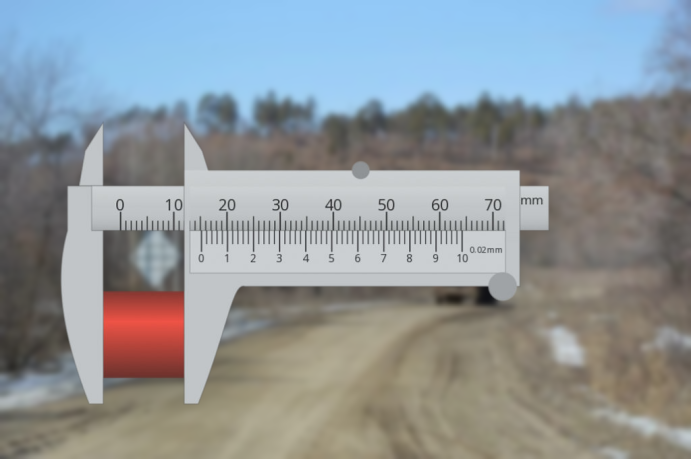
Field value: 15.2
